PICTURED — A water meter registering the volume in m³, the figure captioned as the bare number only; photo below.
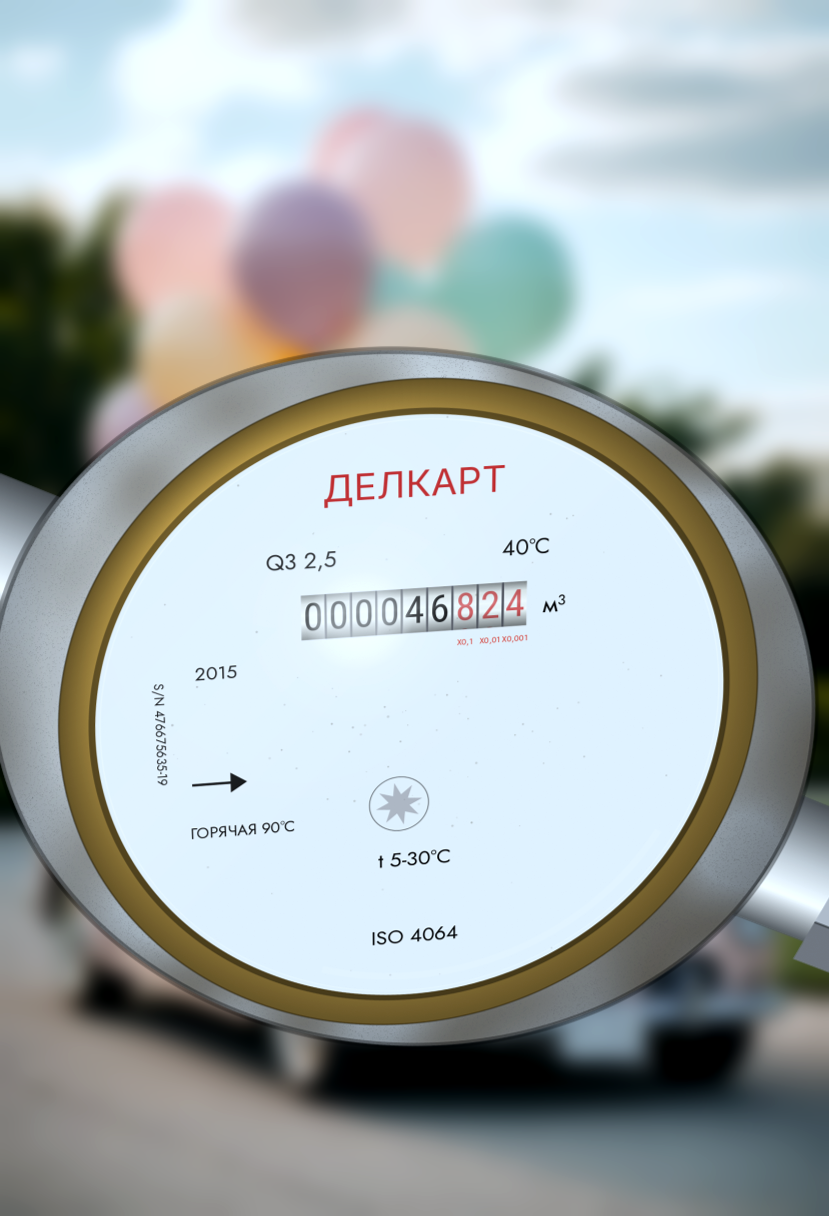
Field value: 46.824
